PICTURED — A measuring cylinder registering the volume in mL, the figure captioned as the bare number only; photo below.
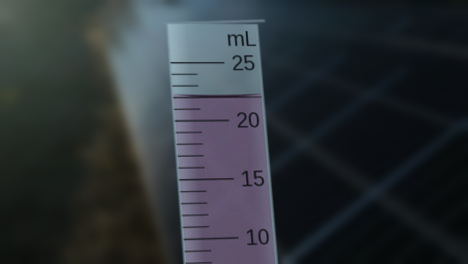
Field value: 22
